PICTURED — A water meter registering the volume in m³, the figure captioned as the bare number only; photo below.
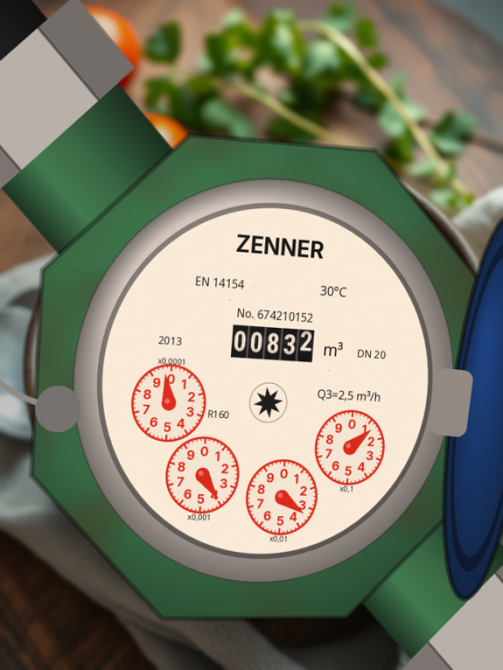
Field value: 832.1339
